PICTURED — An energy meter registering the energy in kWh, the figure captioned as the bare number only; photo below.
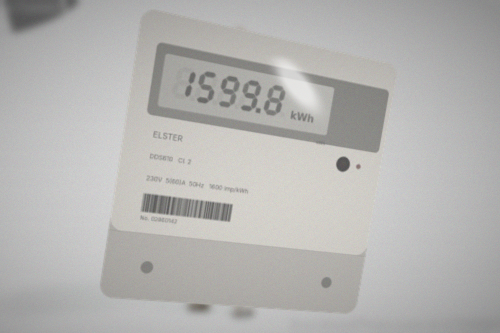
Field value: 1599.8
